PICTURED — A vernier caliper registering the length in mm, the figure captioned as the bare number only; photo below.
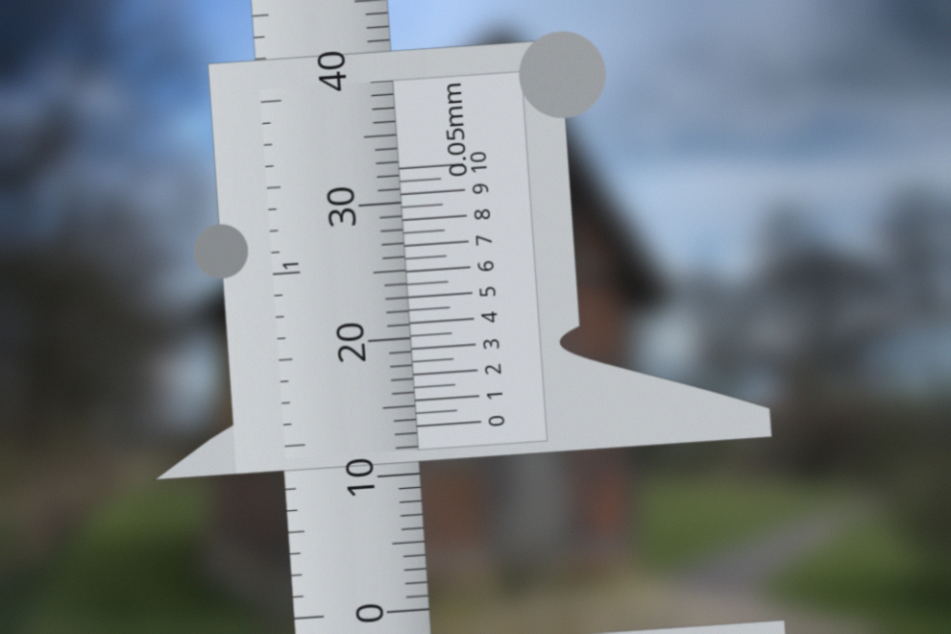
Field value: 13.5
